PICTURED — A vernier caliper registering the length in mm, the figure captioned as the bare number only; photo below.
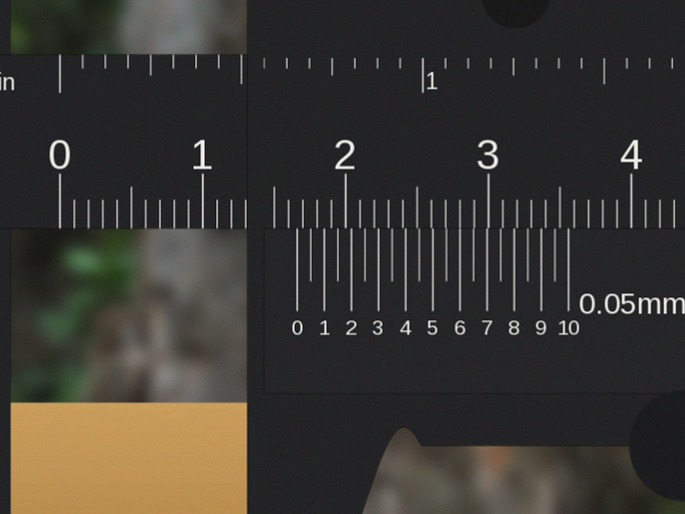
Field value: 16.6
